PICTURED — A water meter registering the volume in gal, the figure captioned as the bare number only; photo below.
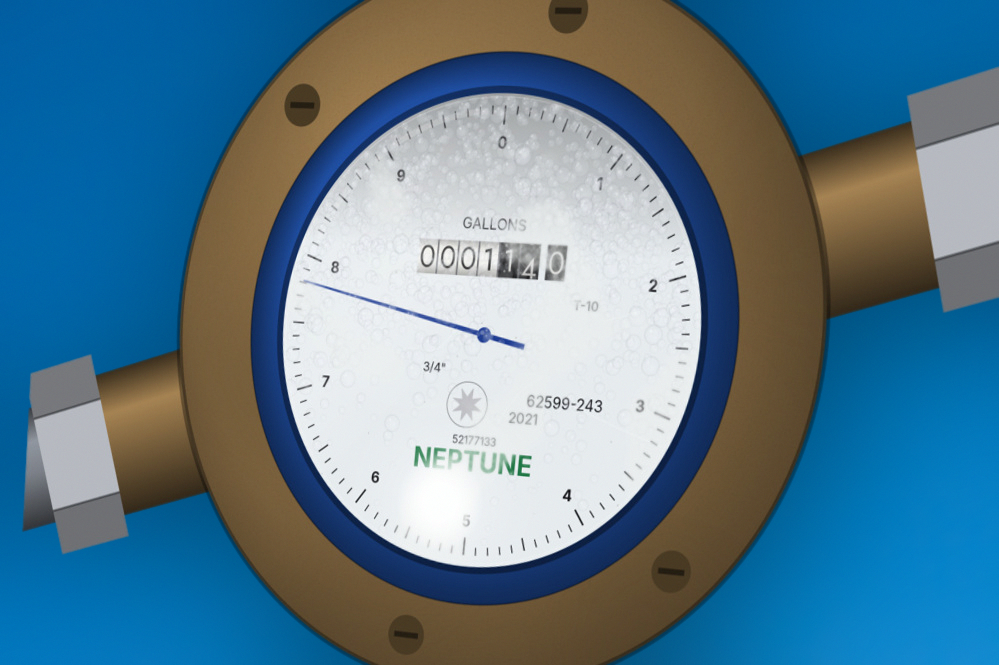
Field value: 1137.8
